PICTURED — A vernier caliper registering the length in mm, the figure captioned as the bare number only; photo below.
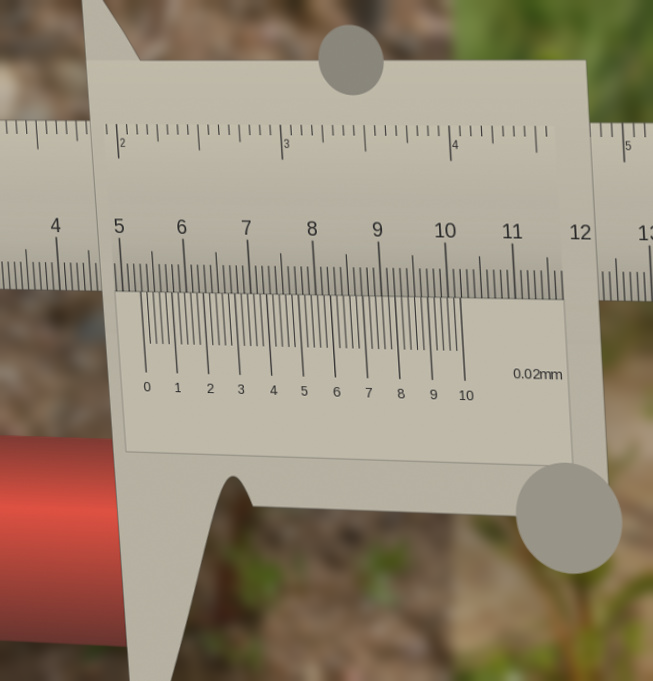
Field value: 52.8
